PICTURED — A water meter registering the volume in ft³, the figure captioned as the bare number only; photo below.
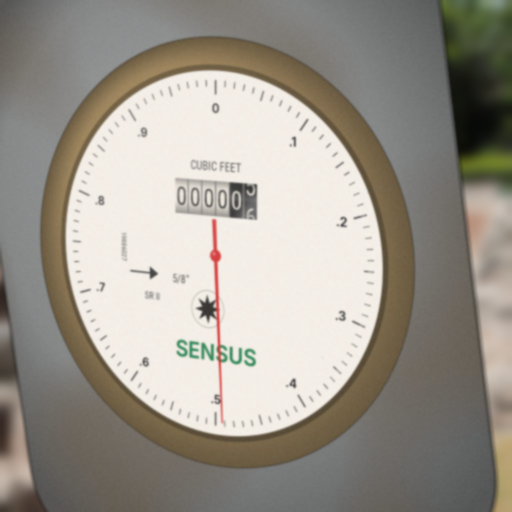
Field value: 5.49
